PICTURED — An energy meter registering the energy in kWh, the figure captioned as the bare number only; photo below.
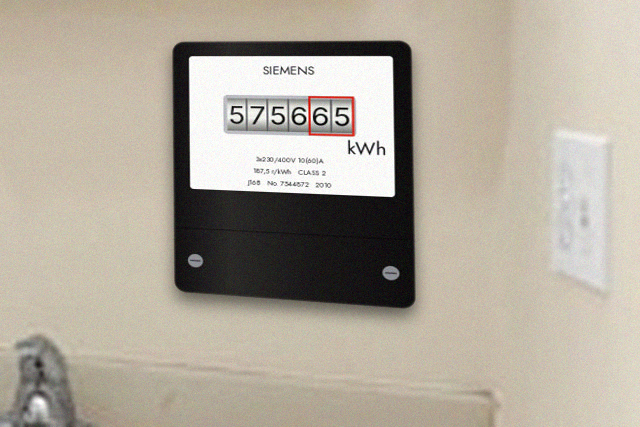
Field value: 5756.65
